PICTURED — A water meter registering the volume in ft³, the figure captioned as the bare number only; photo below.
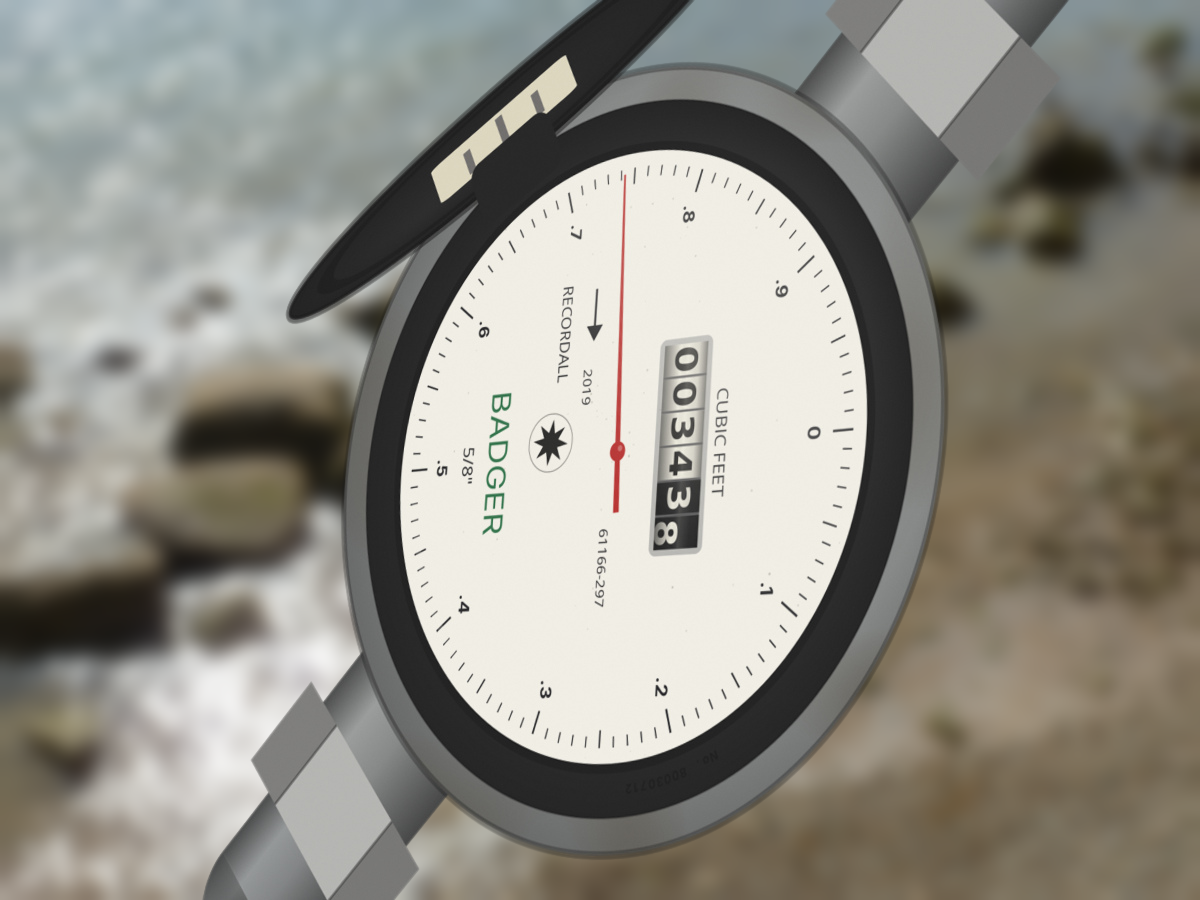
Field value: 3437.74
